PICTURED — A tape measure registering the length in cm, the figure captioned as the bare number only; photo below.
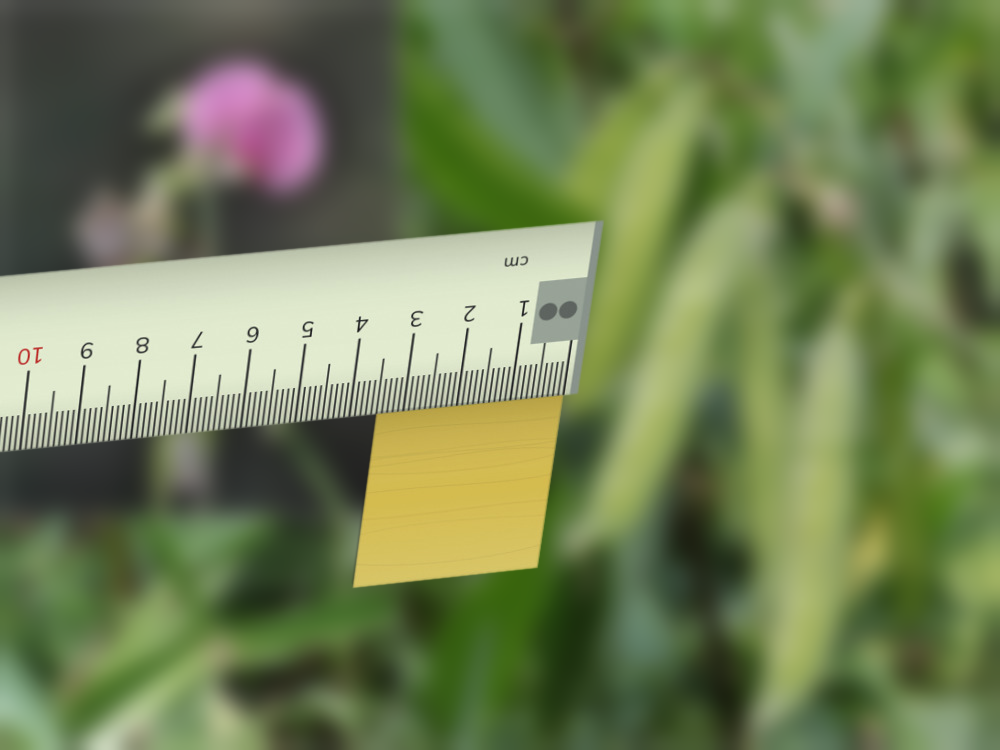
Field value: 3.5
